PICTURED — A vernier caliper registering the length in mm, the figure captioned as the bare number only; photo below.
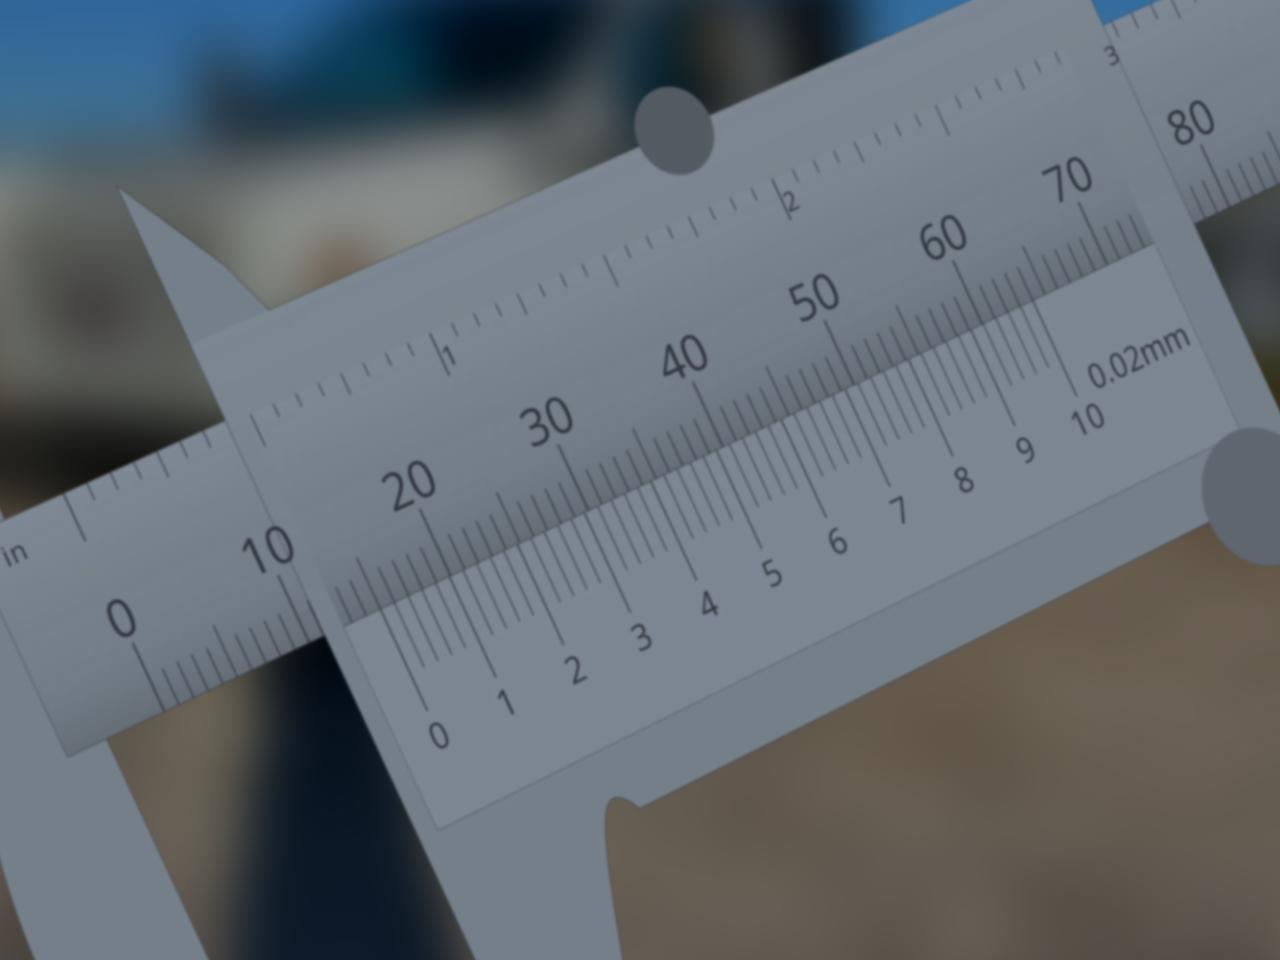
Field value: 15.0
